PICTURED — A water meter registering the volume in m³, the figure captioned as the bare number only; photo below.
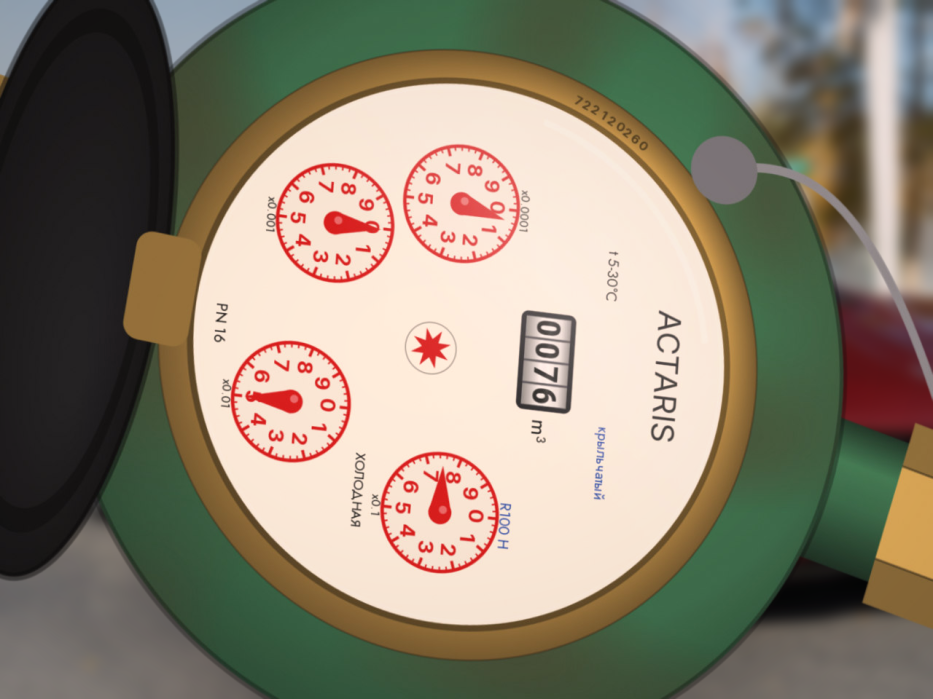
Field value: 76.7500
